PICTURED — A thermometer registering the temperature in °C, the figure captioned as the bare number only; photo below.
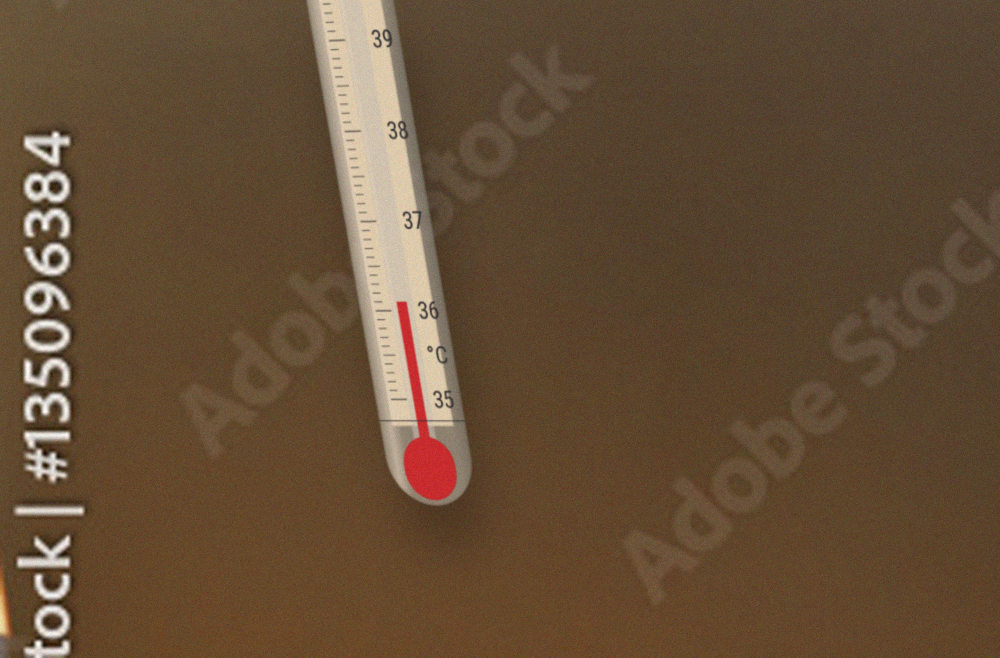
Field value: 36.1
